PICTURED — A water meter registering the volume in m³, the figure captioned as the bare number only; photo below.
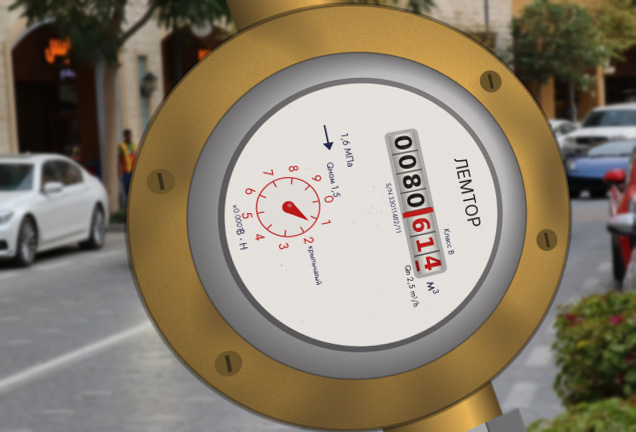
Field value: 80.6141
